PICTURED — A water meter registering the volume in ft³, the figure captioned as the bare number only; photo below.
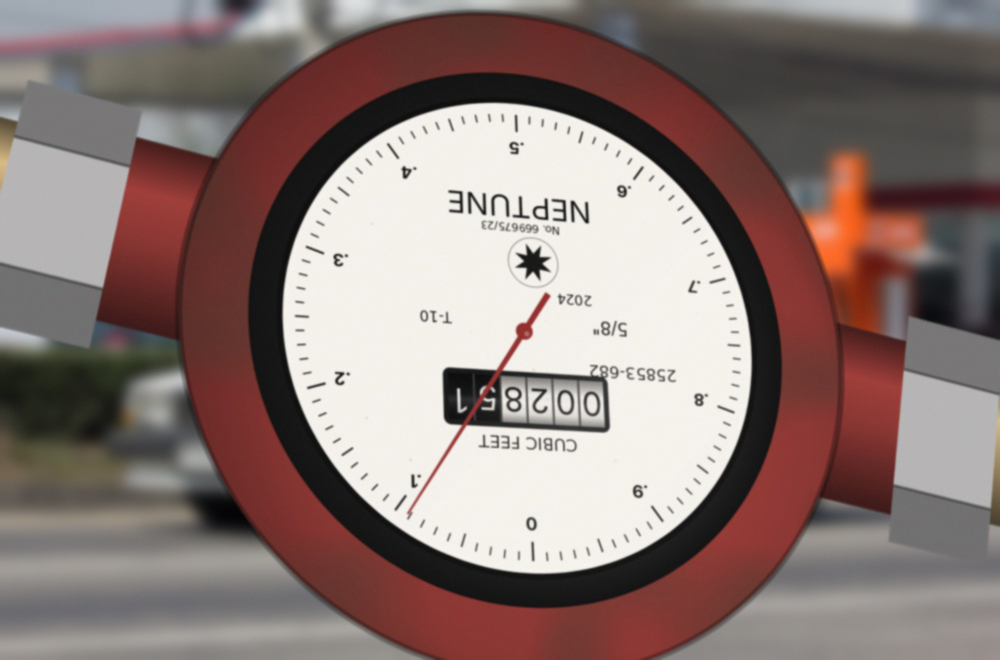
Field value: 2851.09
